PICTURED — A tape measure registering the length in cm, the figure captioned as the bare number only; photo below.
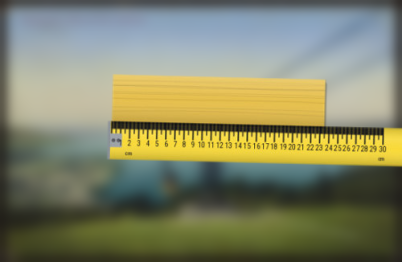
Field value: 23.5
